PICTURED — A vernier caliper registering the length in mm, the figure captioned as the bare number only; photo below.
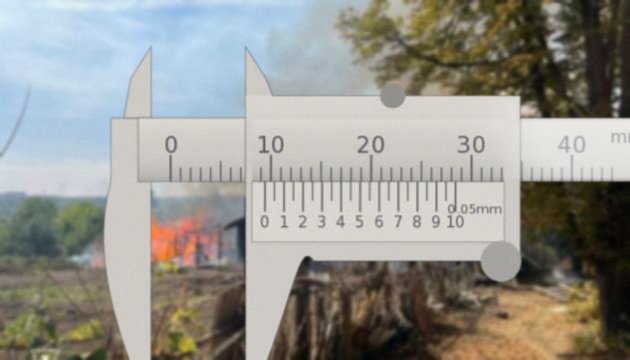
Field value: 9.4
